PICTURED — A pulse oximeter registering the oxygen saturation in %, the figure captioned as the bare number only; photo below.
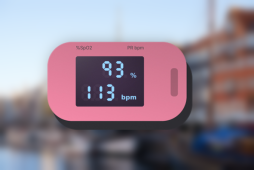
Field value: 93
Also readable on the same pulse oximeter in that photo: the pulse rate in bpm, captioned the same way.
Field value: 113
